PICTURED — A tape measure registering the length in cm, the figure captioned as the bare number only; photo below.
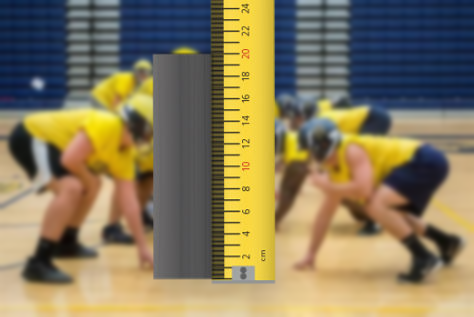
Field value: 20
